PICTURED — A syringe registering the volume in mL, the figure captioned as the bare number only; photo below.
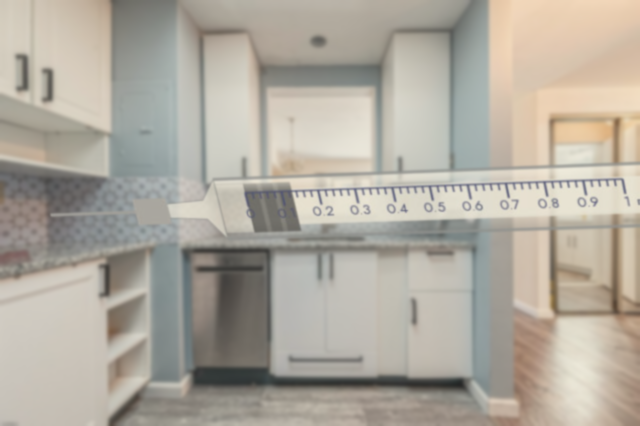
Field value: 0
